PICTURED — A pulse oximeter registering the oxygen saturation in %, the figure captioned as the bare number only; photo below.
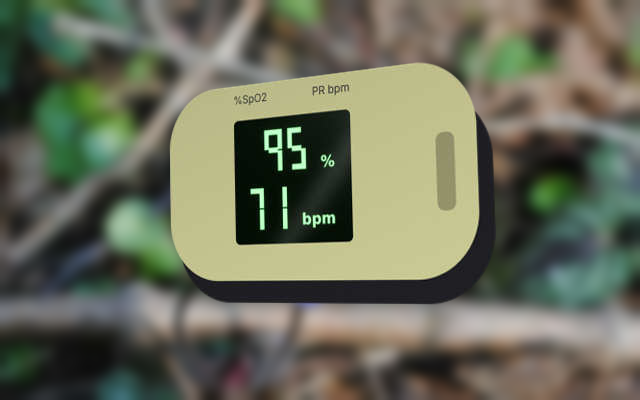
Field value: 95
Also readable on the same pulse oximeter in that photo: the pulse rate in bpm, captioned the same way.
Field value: 71
